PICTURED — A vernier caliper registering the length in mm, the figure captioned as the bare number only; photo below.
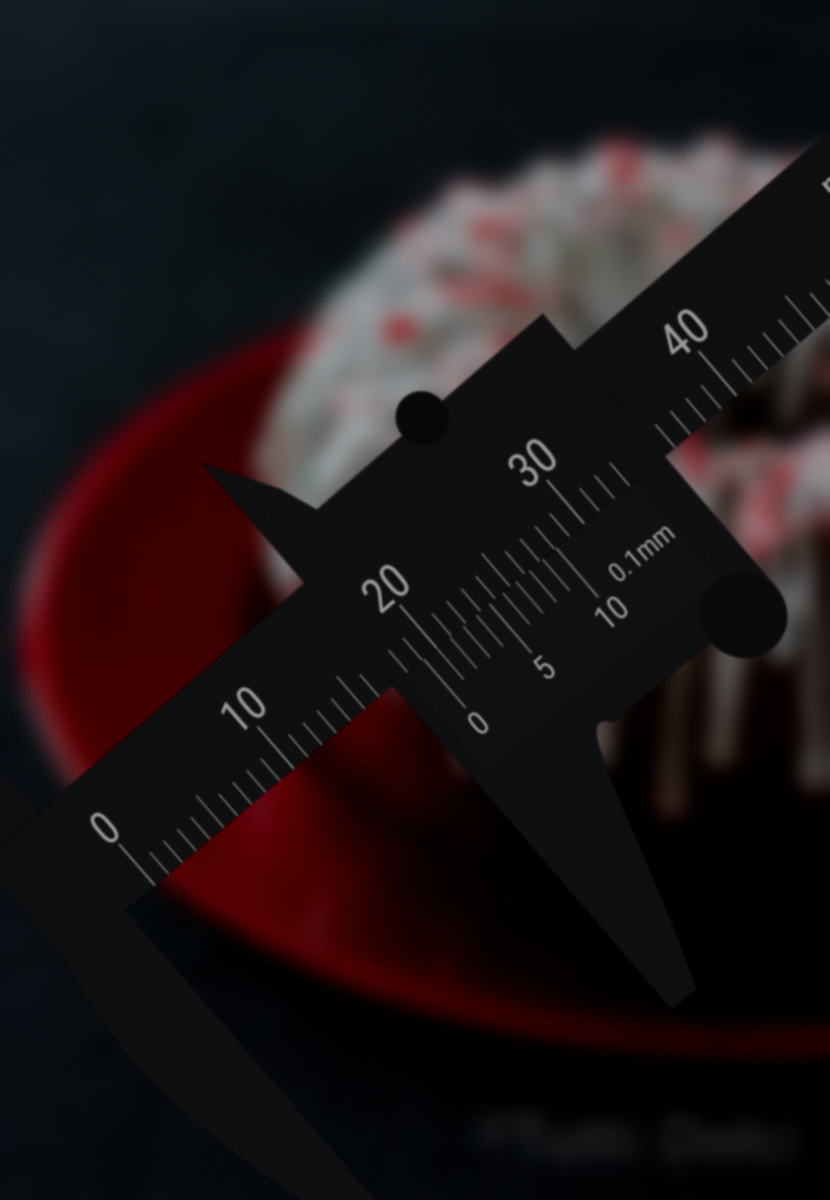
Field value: 19.1
